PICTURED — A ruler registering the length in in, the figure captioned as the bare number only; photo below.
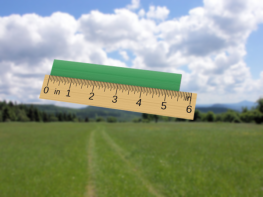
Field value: 5.5
